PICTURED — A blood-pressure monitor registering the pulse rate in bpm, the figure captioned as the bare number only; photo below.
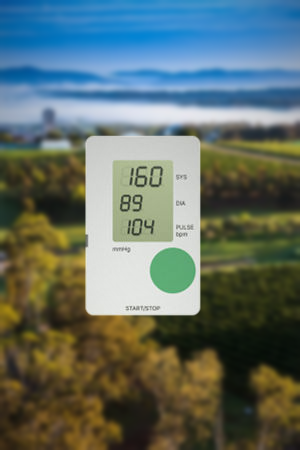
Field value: 104
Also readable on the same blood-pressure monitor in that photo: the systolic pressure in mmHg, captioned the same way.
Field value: 160
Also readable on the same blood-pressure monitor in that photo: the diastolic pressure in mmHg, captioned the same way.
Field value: 89
